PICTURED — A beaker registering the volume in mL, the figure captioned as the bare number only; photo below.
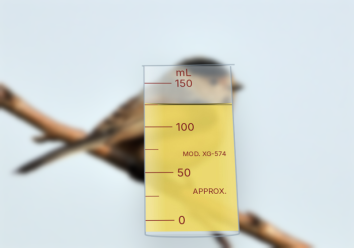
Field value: 125
